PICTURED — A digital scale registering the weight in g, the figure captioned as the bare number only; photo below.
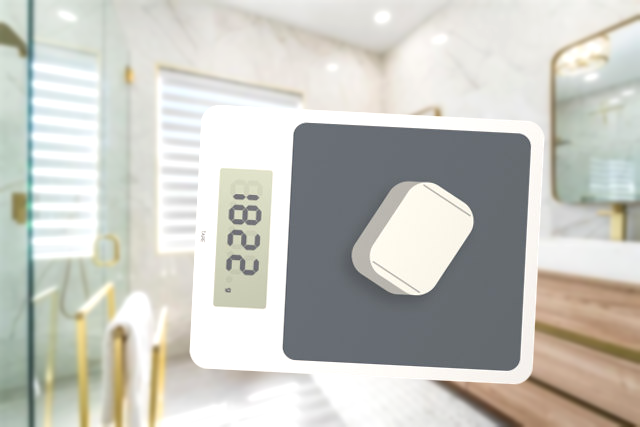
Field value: 1822
